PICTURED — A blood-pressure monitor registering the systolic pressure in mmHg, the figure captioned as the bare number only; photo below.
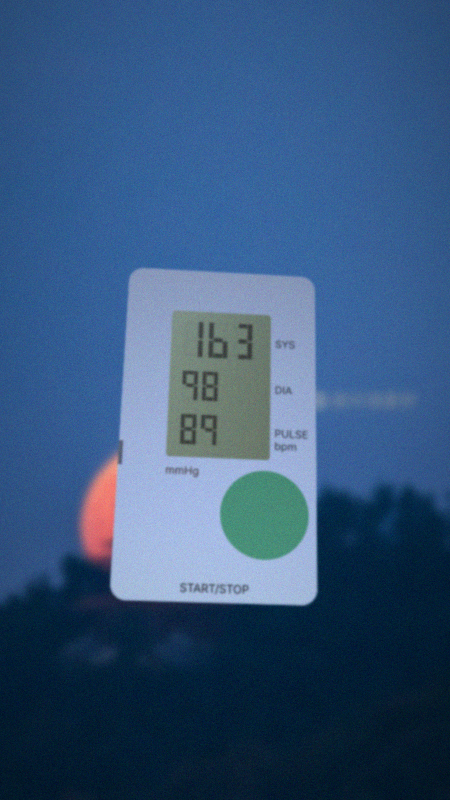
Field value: 163
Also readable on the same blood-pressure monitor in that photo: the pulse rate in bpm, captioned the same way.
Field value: 89
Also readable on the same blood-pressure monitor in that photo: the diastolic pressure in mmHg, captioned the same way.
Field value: 98
